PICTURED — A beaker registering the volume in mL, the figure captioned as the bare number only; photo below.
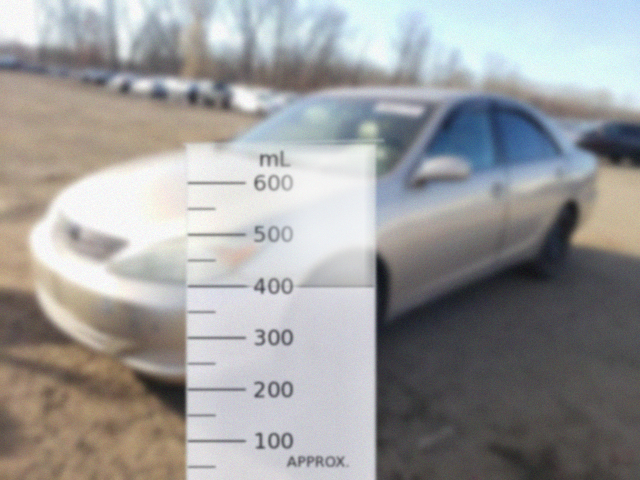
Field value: 400
